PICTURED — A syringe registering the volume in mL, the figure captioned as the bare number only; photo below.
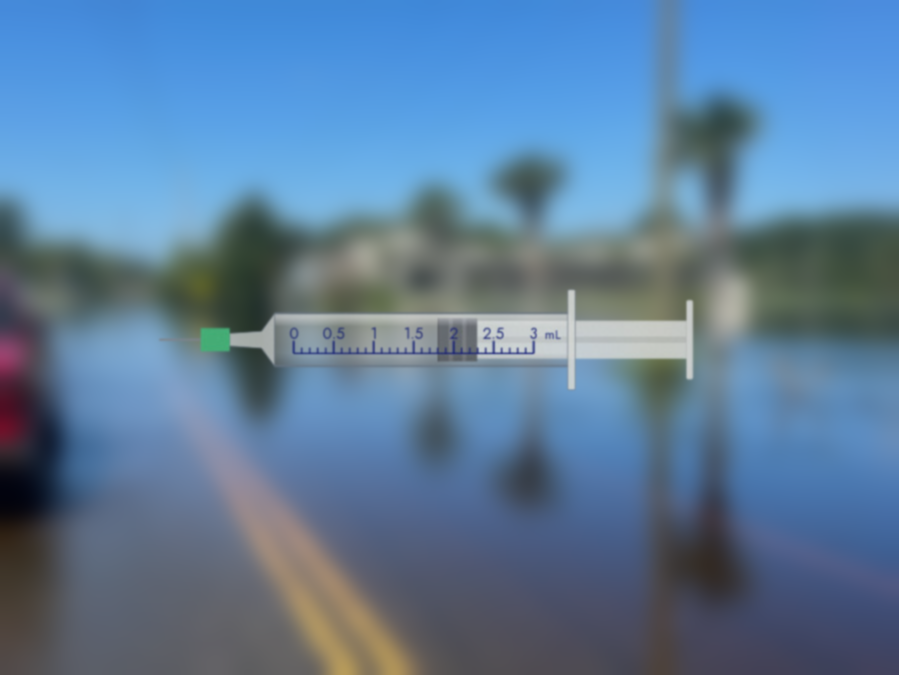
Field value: 1.8
